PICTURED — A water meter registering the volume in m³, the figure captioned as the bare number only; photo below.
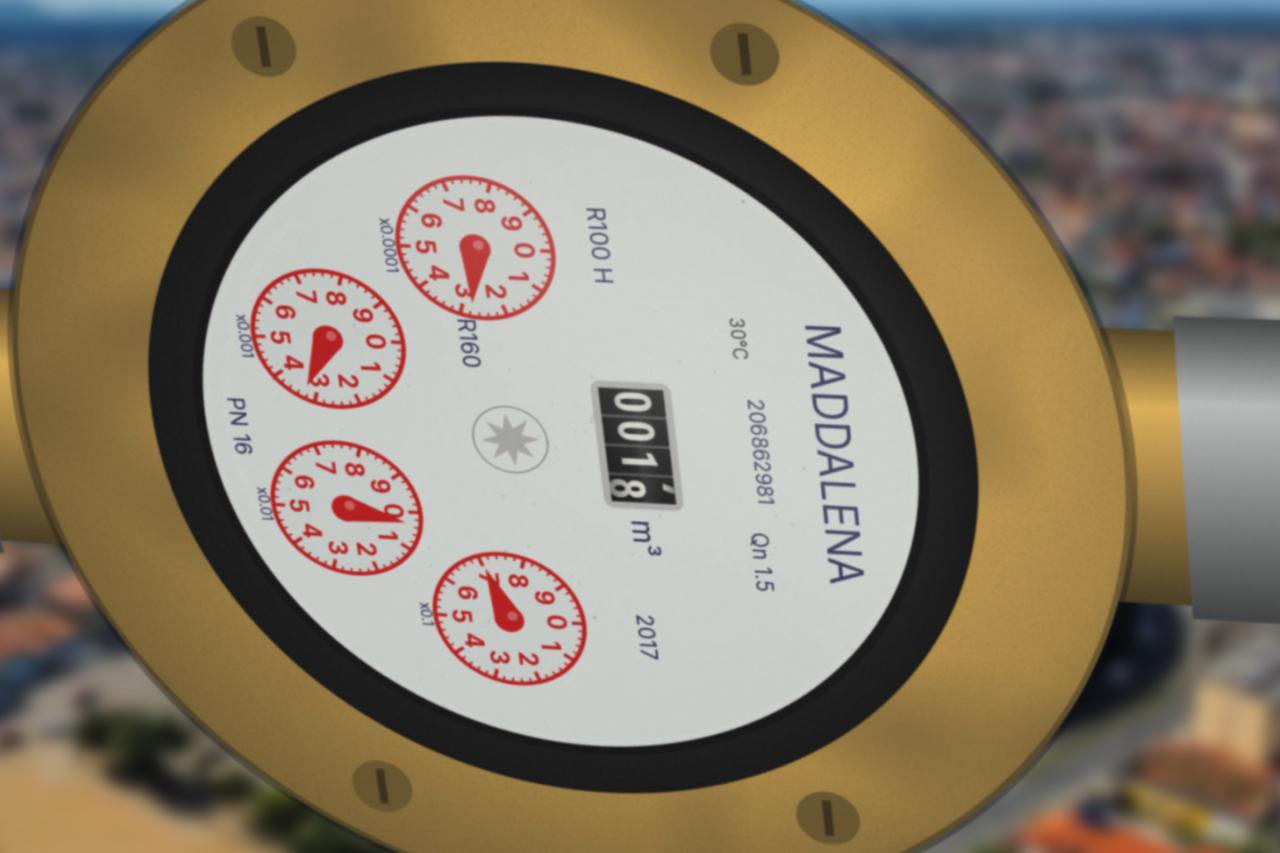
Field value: 17.7032
